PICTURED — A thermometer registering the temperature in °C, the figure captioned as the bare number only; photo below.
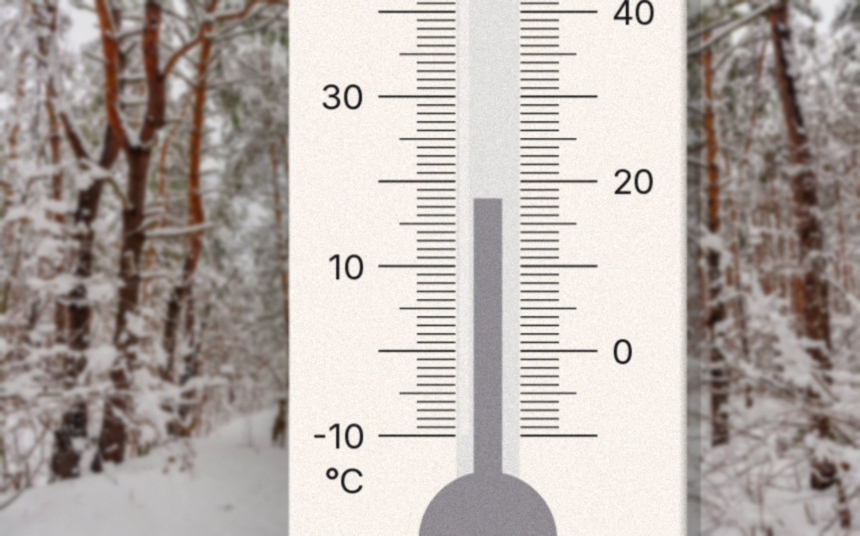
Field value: 18
